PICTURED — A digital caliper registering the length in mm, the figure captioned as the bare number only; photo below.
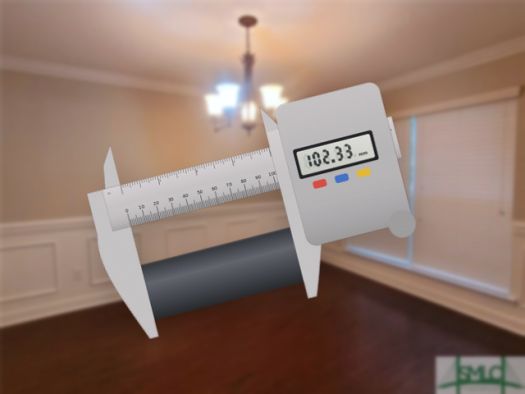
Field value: 102.33
